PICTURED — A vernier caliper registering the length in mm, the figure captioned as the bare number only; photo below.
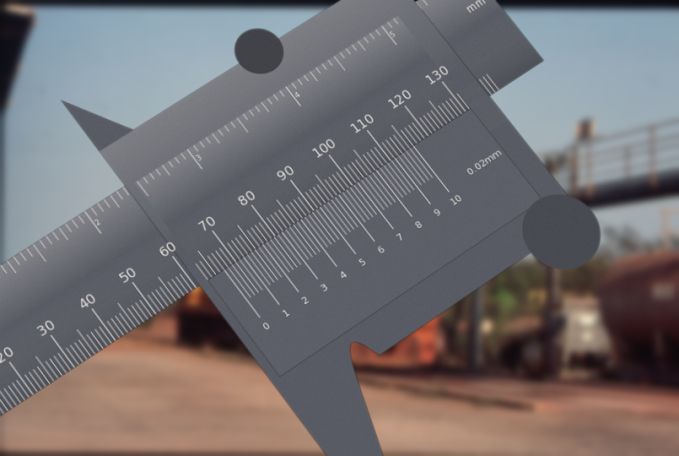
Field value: 67.0
